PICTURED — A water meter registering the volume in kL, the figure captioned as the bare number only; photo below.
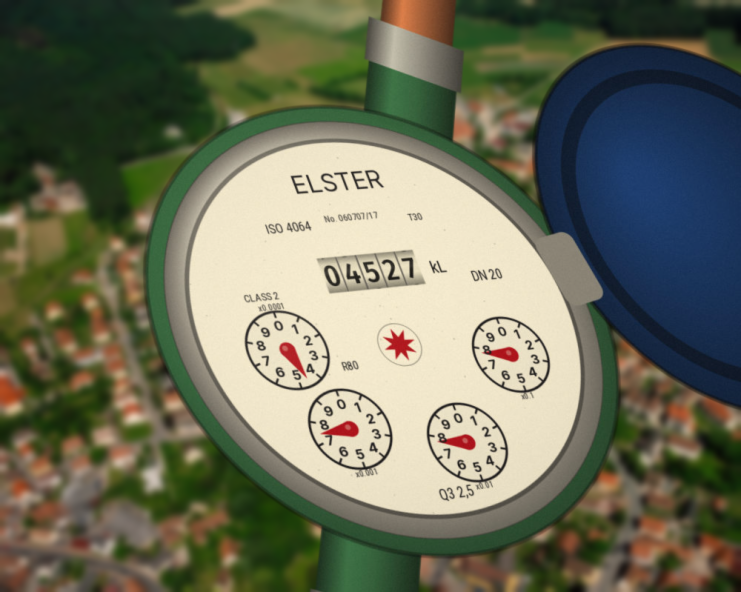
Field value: 4527.7774
